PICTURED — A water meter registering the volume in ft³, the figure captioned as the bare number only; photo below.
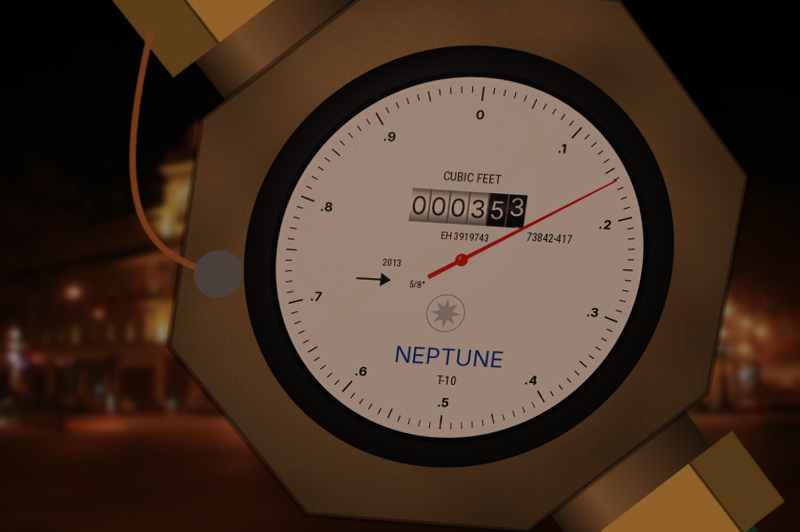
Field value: 353.16
